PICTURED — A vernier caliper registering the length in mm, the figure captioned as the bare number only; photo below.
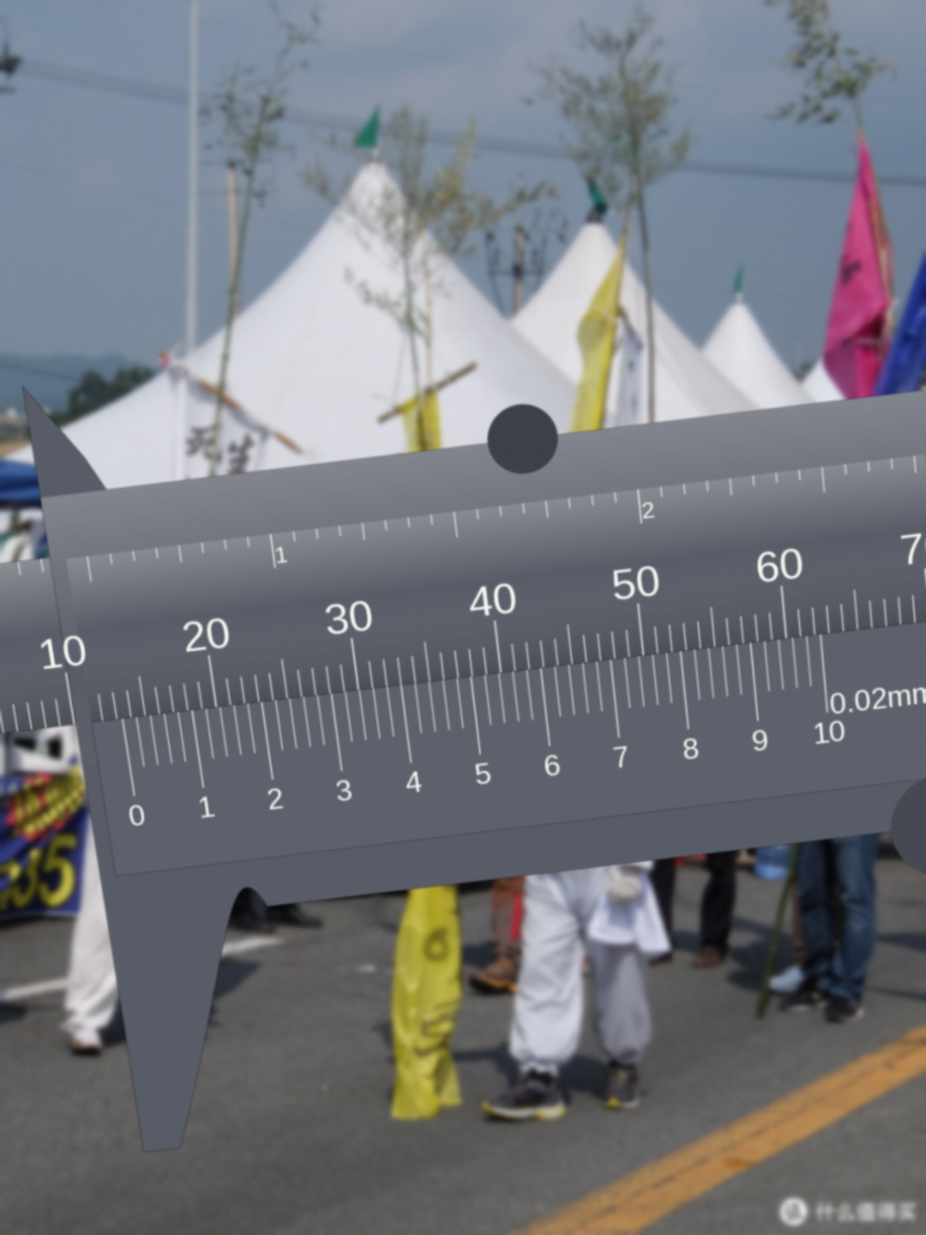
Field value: 13.4
